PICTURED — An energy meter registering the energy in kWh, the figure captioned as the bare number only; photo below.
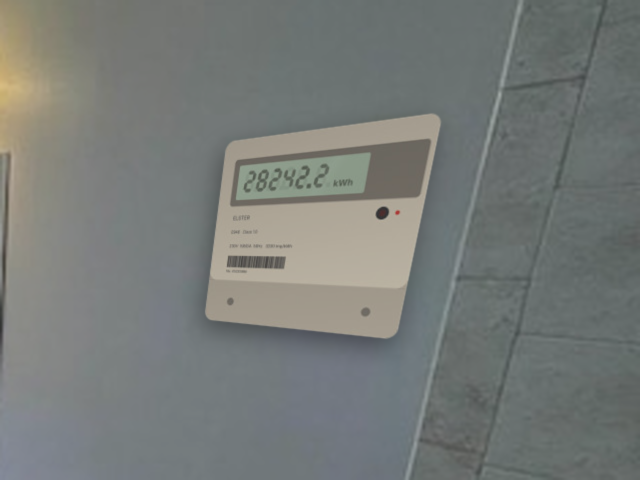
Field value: 28242.2
